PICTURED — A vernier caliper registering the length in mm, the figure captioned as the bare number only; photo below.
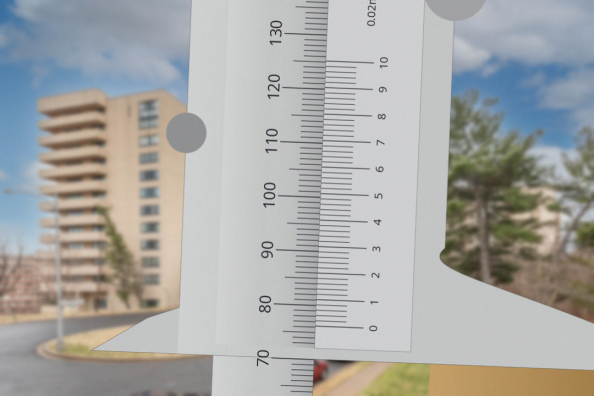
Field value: 76.2
